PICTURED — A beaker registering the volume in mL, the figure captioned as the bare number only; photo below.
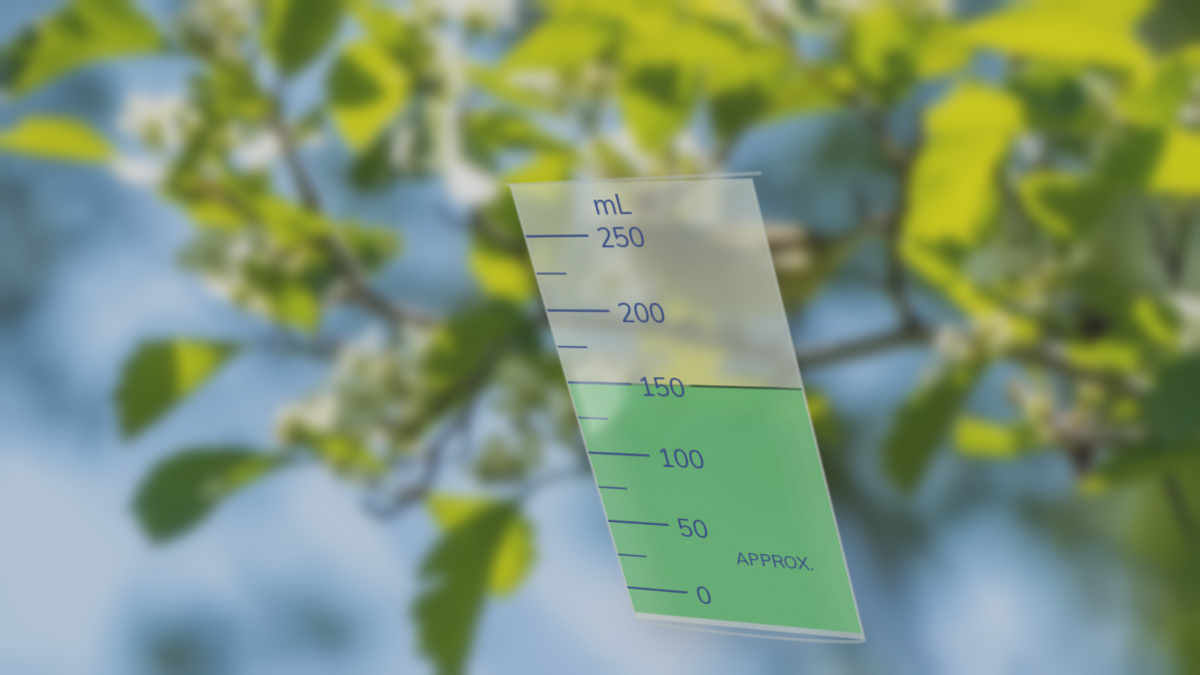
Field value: 150
